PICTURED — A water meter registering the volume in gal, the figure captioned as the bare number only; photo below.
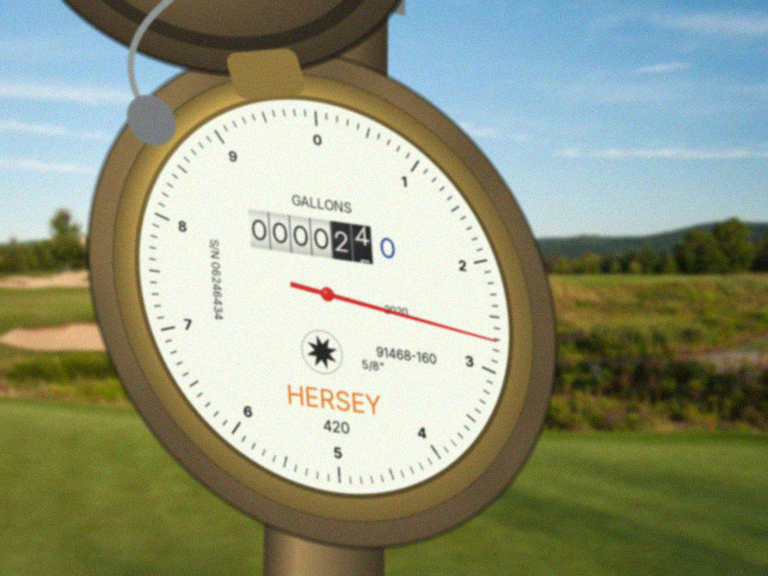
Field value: 242.7
